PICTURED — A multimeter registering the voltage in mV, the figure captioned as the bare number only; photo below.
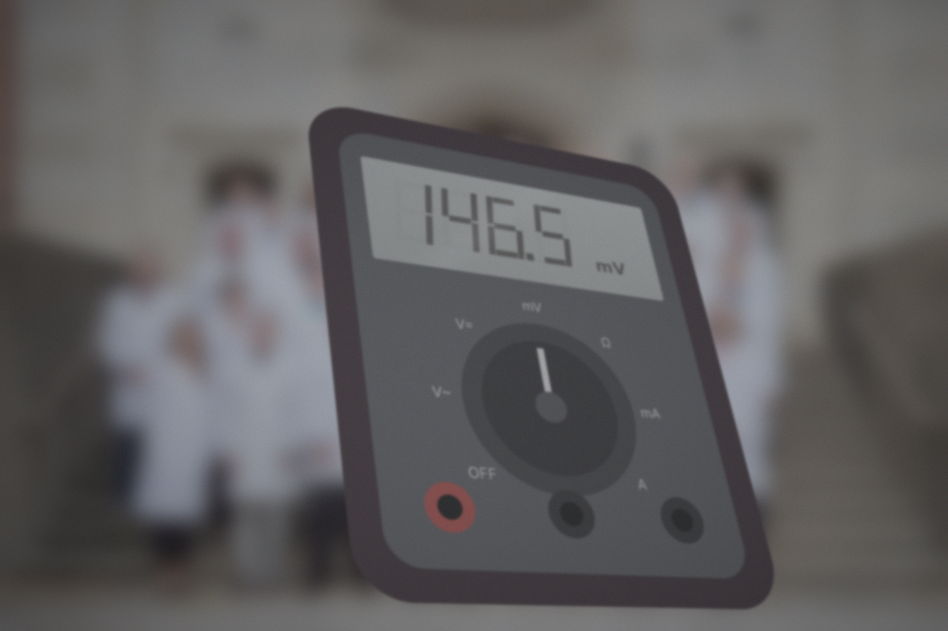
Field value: 146.5
